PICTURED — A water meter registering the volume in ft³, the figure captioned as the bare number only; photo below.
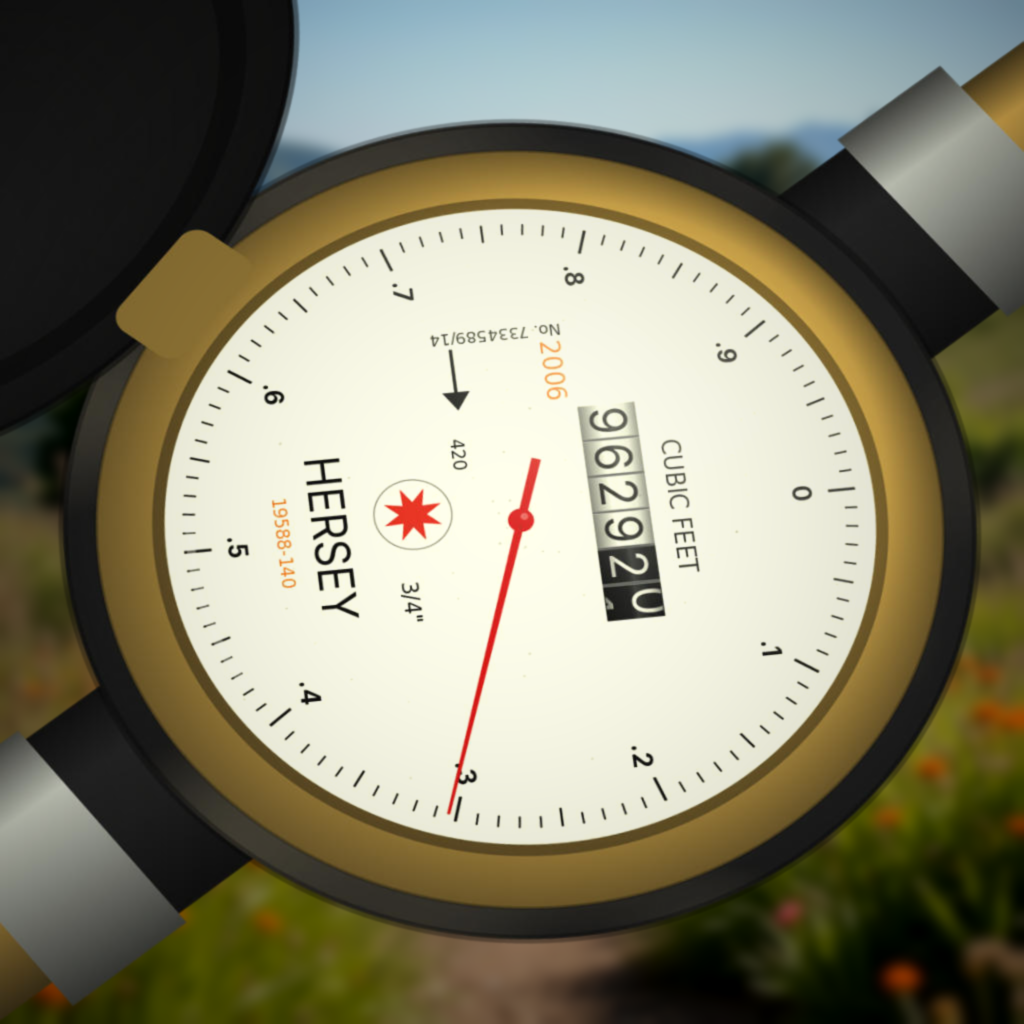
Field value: 962920.30
